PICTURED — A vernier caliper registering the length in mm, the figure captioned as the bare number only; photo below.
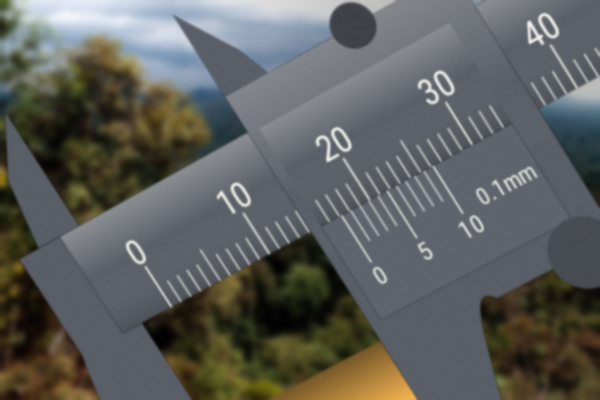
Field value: 17.2
